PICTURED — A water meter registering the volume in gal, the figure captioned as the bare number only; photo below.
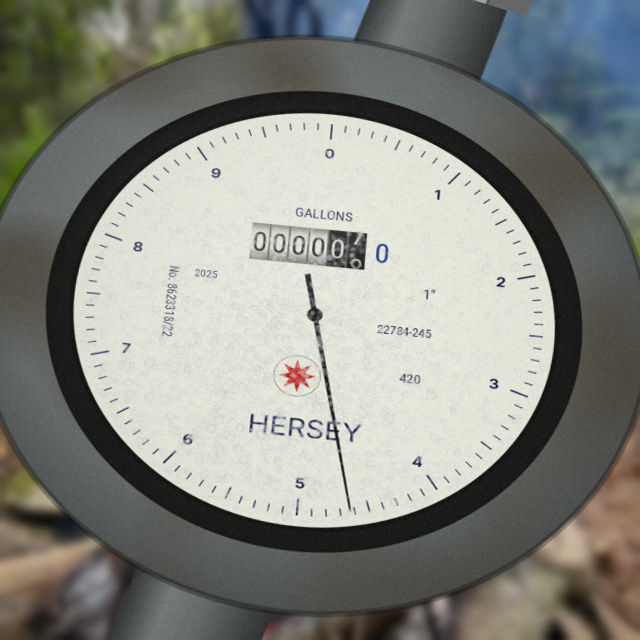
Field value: 74.6
